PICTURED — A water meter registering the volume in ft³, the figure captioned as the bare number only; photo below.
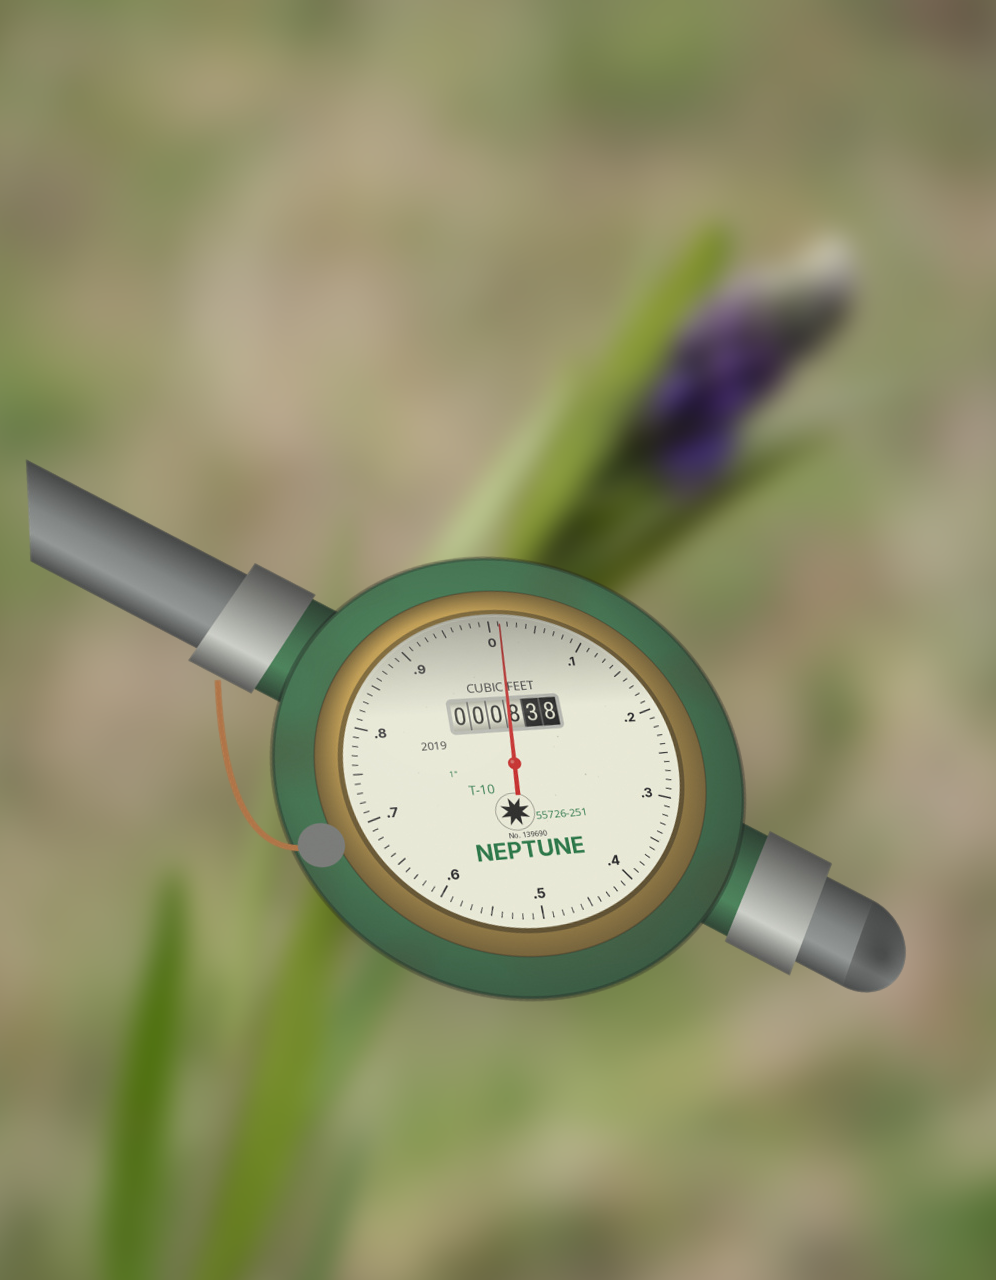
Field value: 838.01
